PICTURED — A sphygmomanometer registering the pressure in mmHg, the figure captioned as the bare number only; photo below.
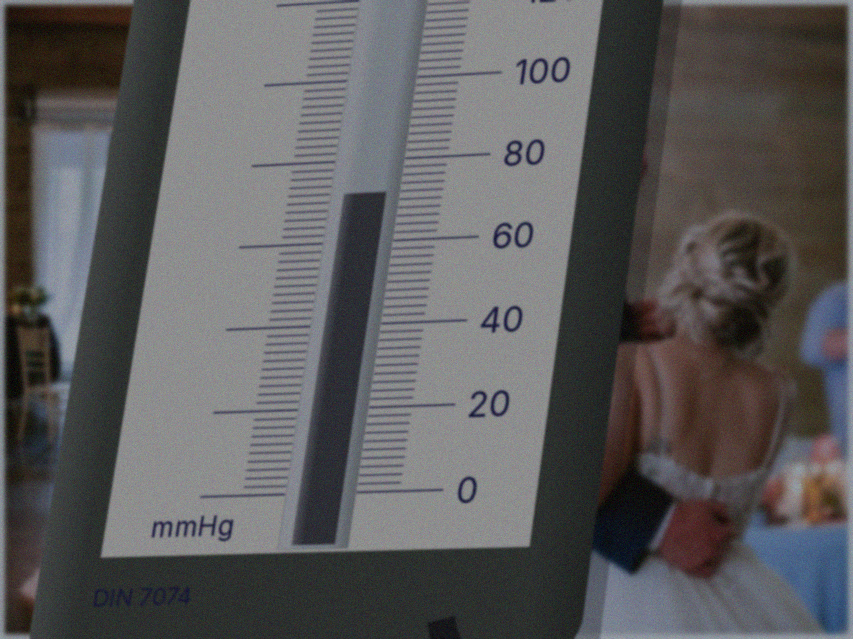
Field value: 72
